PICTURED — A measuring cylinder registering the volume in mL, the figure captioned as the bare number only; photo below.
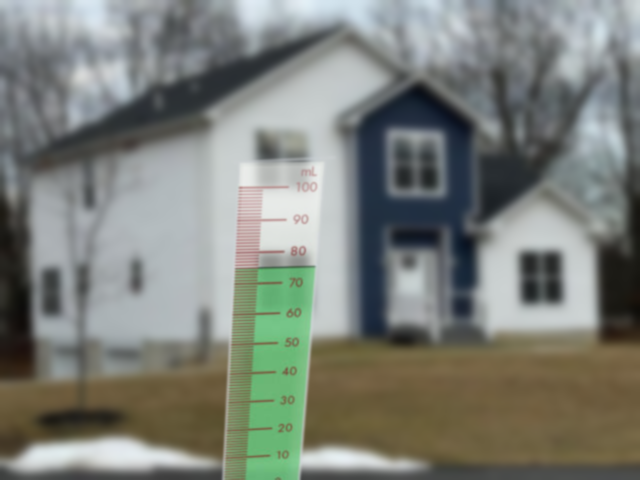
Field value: 75
